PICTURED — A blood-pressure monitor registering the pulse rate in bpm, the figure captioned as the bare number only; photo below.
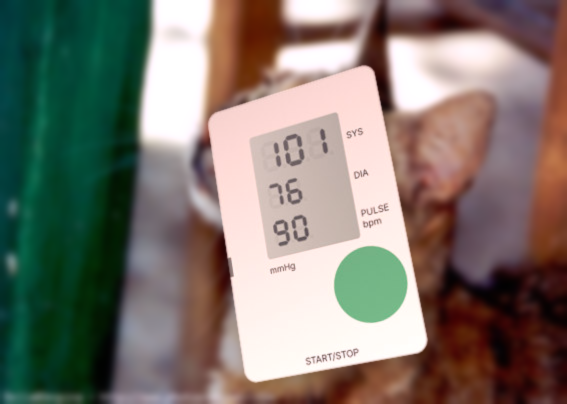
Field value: 90
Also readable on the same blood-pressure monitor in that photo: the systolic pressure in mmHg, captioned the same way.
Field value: 101
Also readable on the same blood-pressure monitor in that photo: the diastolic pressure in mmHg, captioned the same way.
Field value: 76
